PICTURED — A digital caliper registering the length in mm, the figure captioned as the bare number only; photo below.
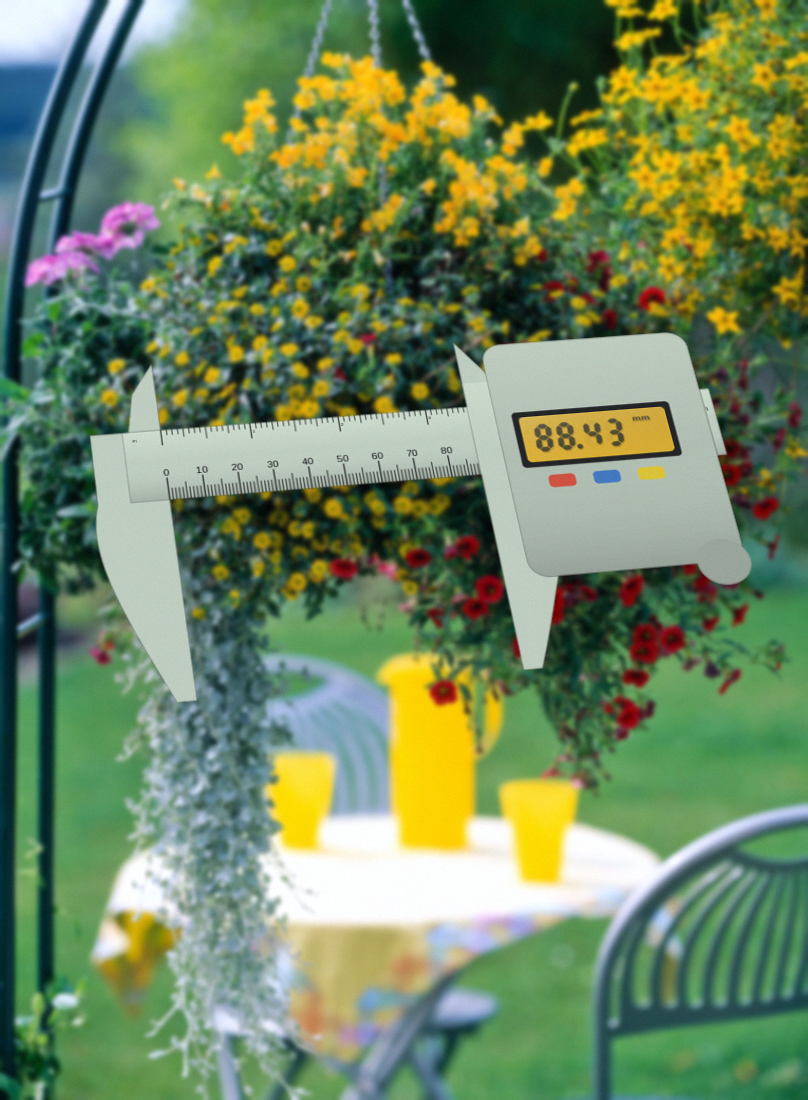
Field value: 88.43
